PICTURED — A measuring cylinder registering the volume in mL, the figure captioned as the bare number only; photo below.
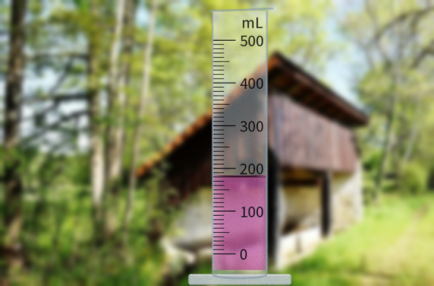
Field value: 180
